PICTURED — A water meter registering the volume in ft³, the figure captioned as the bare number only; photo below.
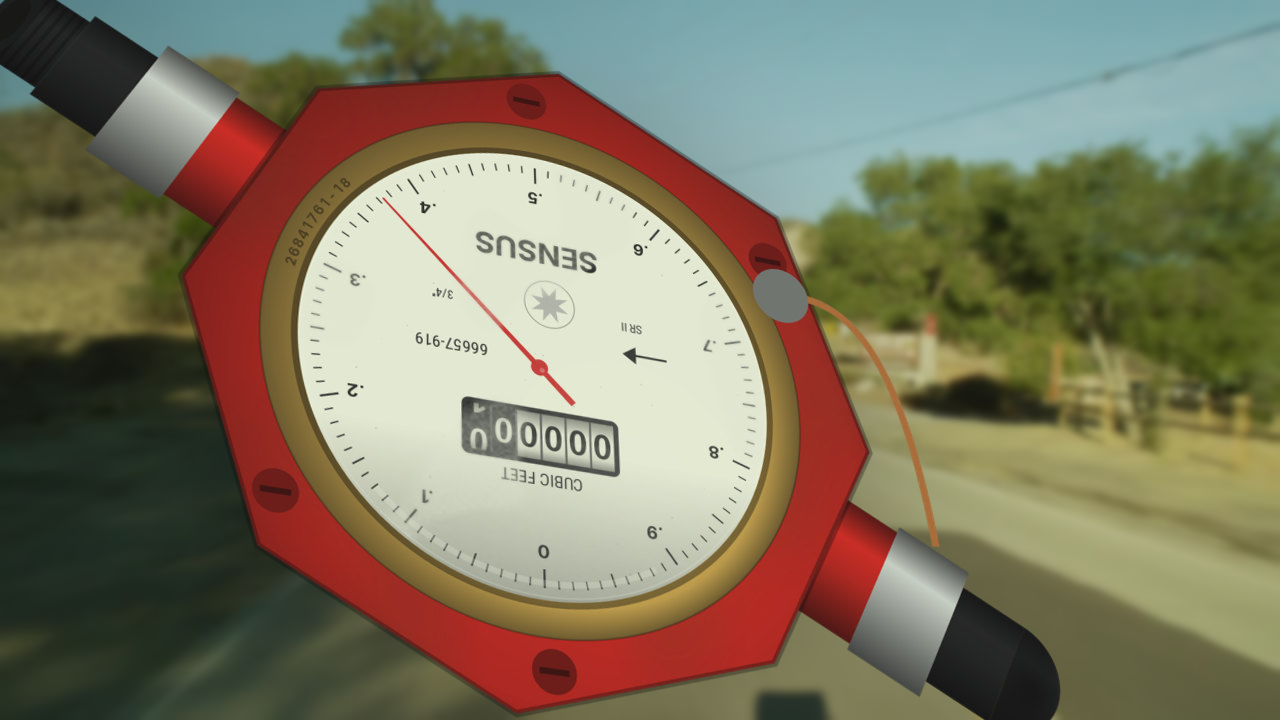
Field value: 0.37
